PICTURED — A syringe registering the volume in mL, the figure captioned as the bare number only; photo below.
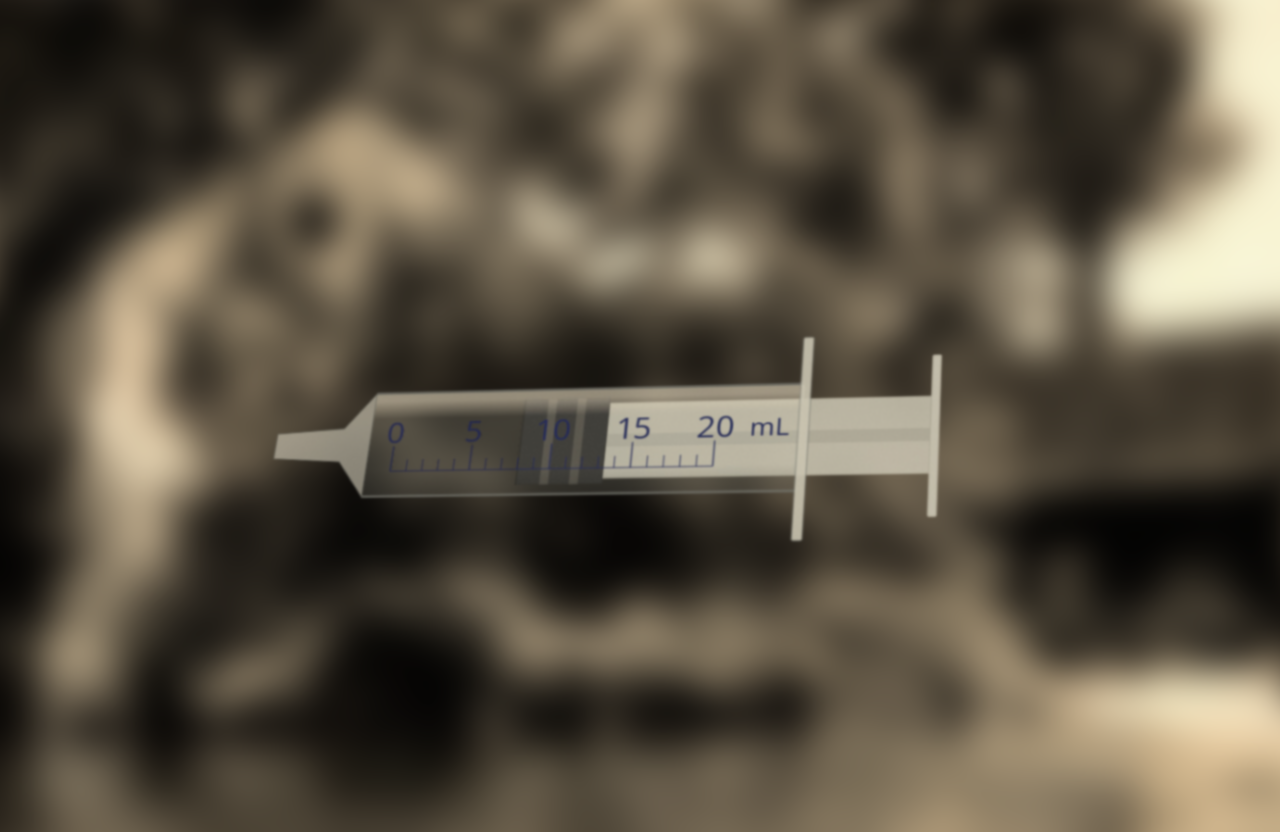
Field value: 8
